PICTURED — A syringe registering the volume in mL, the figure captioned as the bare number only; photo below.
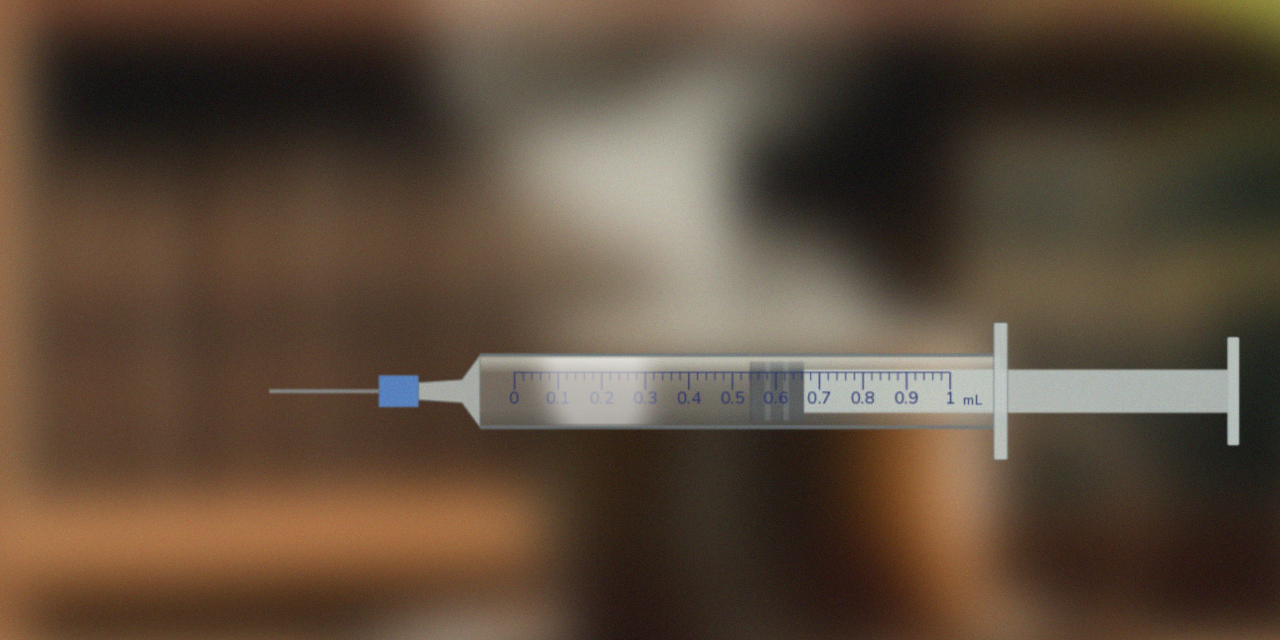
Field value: 0.54
